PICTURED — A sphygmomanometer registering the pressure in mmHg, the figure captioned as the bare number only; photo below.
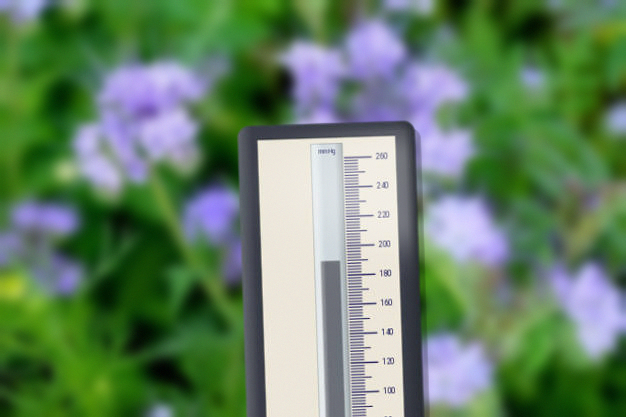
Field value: 190
